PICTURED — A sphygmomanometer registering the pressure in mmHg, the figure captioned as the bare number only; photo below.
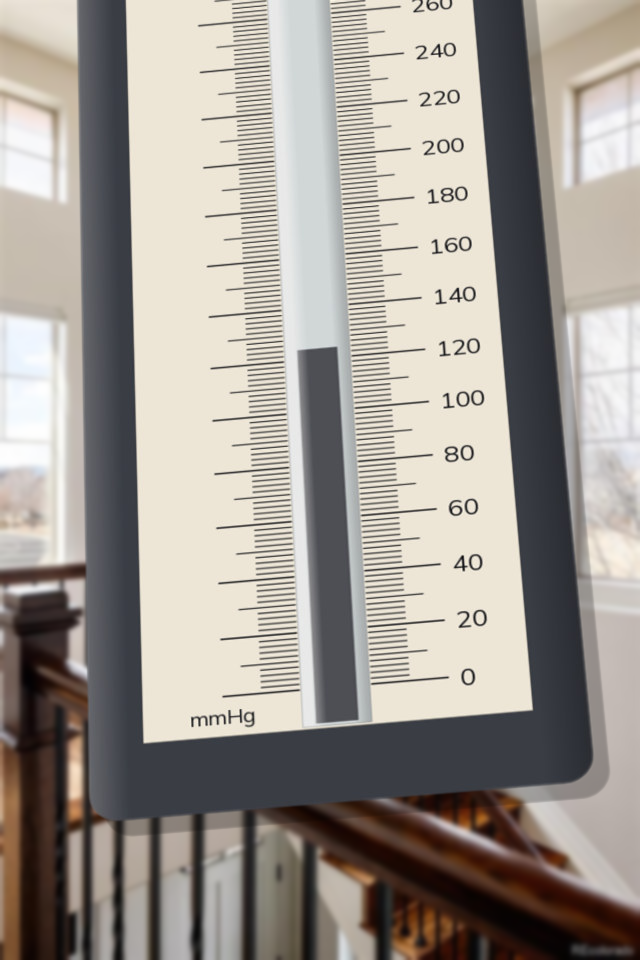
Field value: 124
